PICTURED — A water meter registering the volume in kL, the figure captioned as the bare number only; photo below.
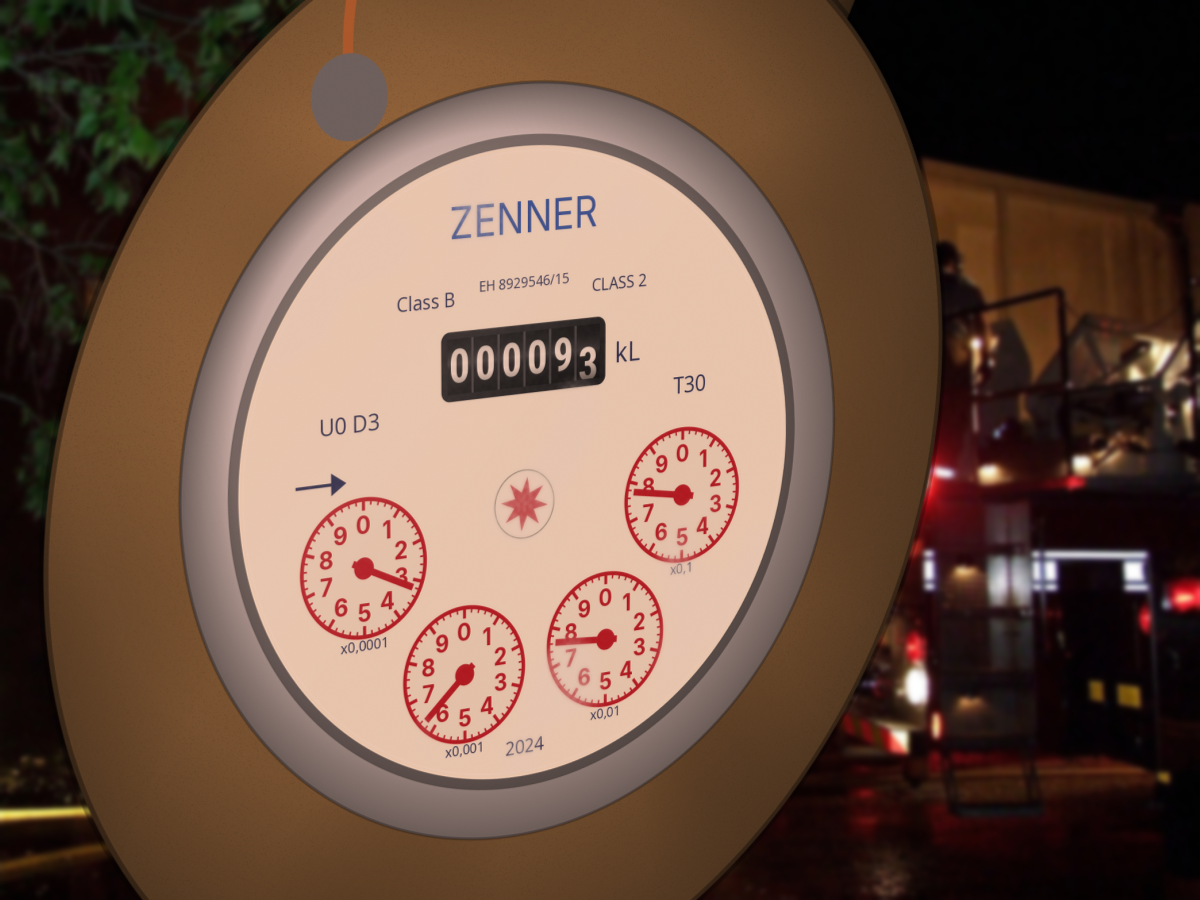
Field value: 92.7763
